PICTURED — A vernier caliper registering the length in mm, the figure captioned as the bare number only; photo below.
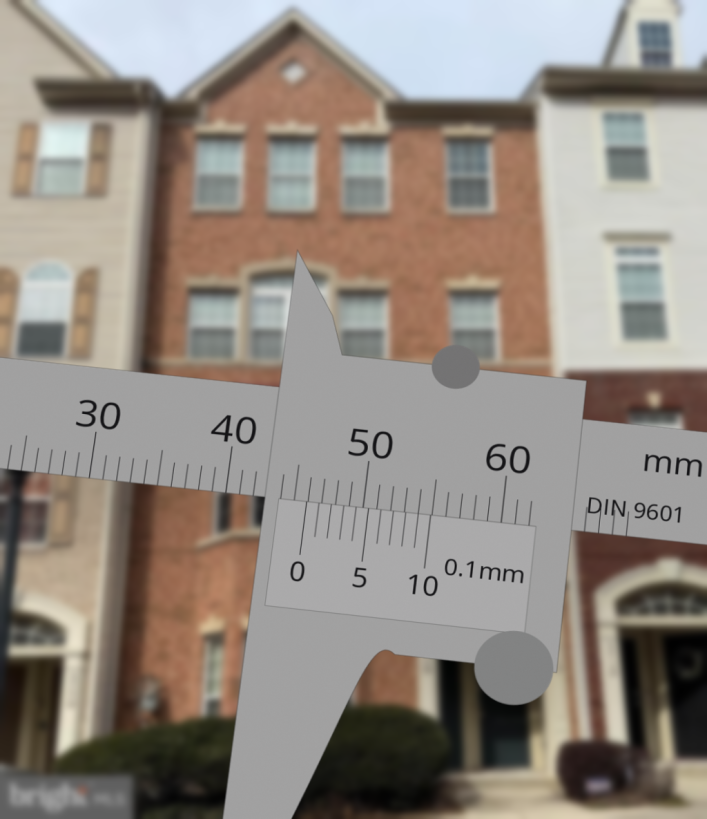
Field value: 45.9
